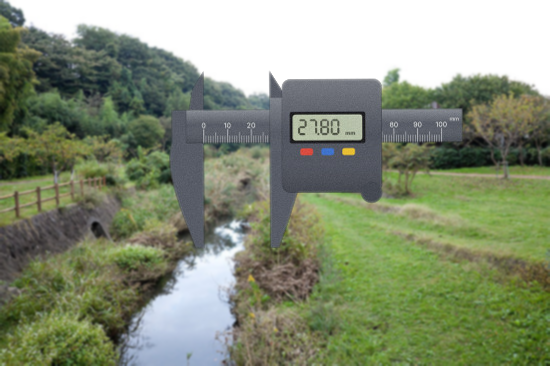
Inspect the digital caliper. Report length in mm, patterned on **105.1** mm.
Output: **27.80** mm
